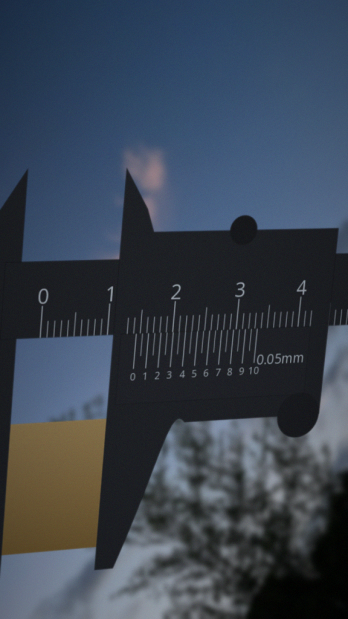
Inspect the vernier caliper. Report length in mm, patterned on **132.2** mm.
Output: **14.4** mm
